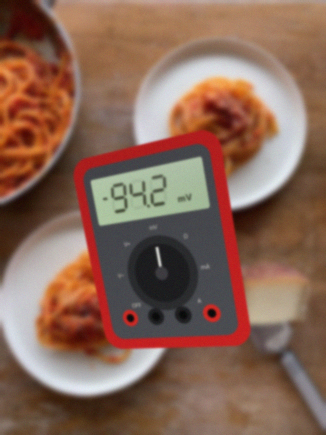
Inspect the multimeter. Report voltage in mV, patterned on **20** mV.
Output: **-94.2** mV
